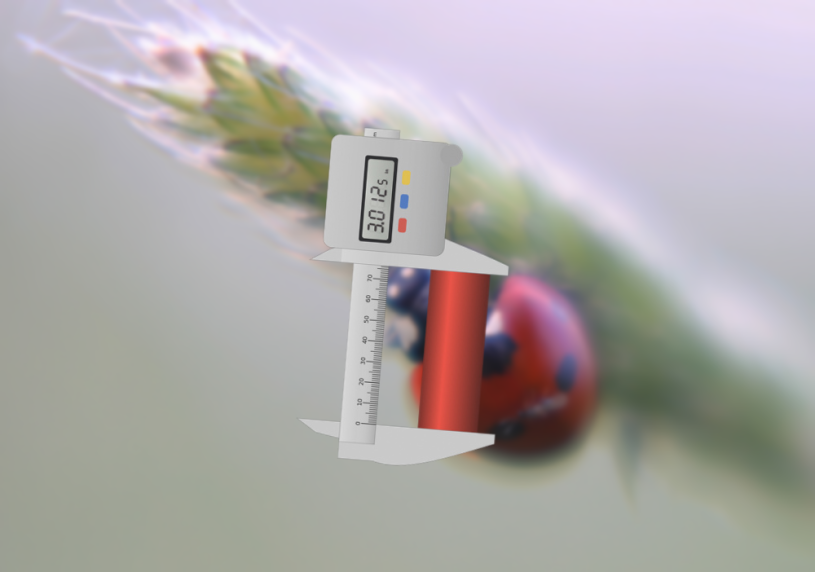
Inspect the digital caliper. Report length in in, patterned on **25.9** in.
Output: **3.0125** in
